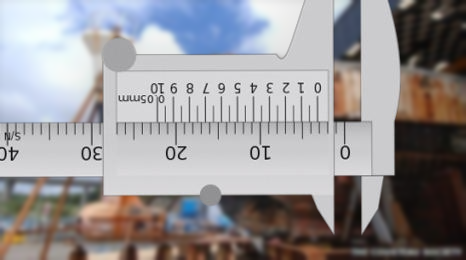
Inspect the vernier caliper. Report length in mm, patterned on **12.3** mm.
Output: **3.2** mm
